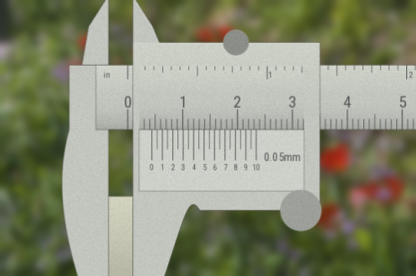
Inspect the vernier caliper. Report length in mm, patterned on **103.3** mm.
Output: **4.4** mm
